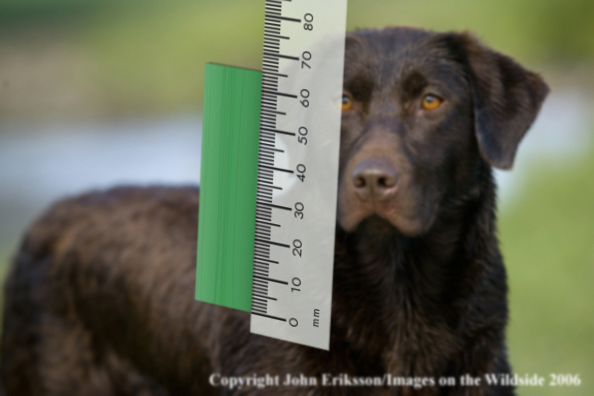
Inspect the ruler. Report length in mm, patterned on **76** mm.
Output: **65** mm
